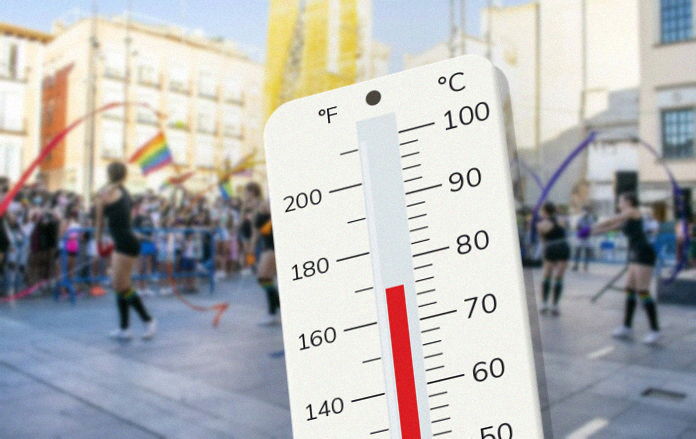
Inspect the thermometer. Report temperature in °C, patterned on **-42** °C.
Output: **76** °C
